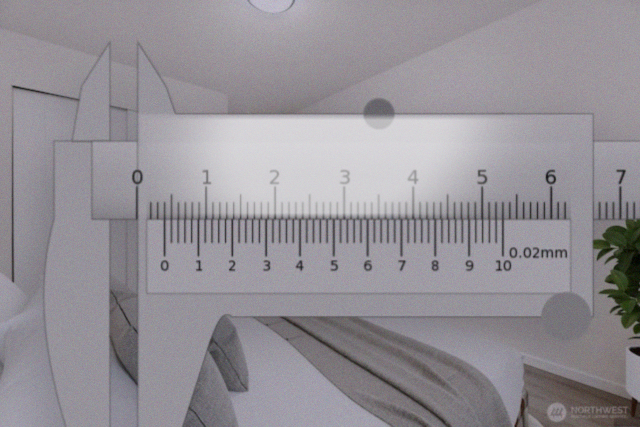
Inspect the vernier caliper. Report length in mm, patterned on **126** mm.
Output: **4.0** mm
